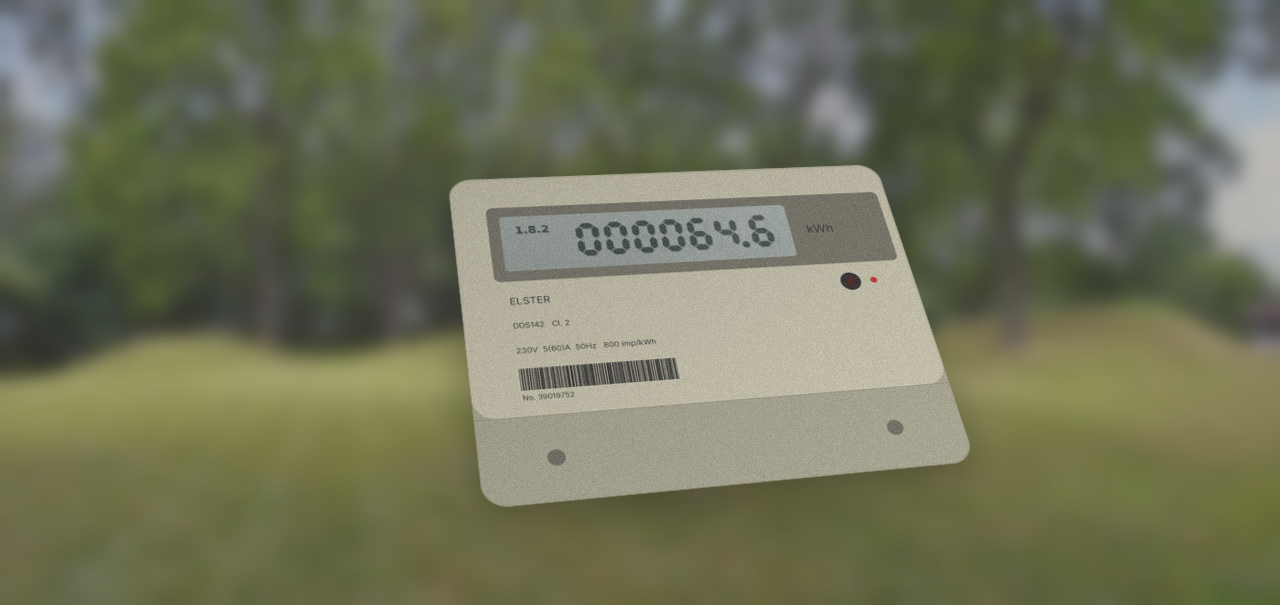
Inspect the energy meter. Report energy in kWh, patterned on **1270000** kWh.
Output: **64.6** kWh
